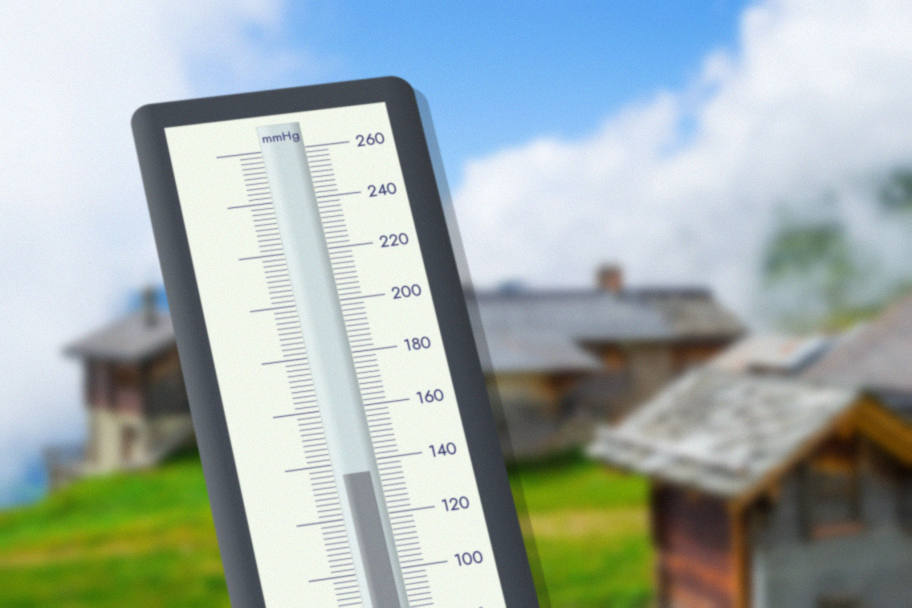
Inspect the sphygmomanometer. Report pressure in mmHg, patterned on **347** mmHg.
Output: **136** mmHg
